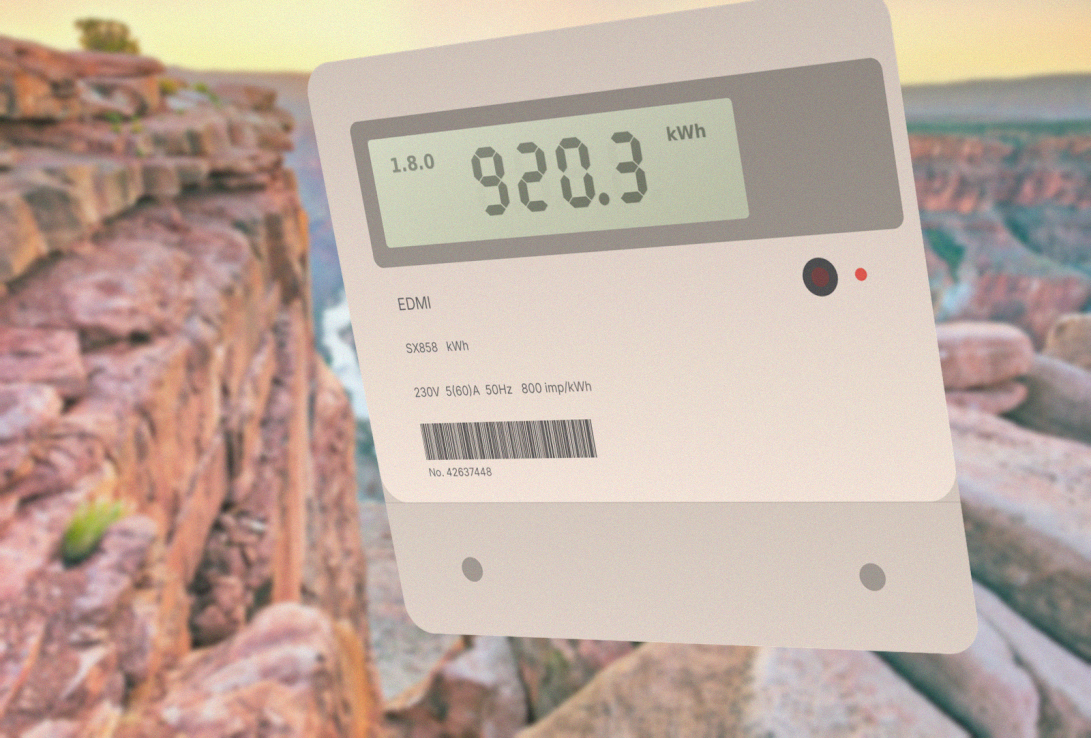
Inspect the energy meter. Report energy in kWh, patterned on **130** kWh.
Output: **920.3** kWh
